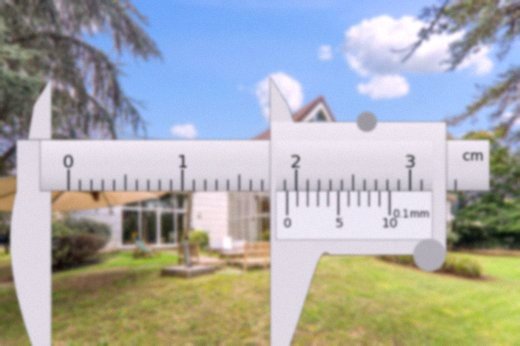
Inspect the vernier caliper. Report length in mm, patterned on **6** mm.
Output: **19.2** mm
